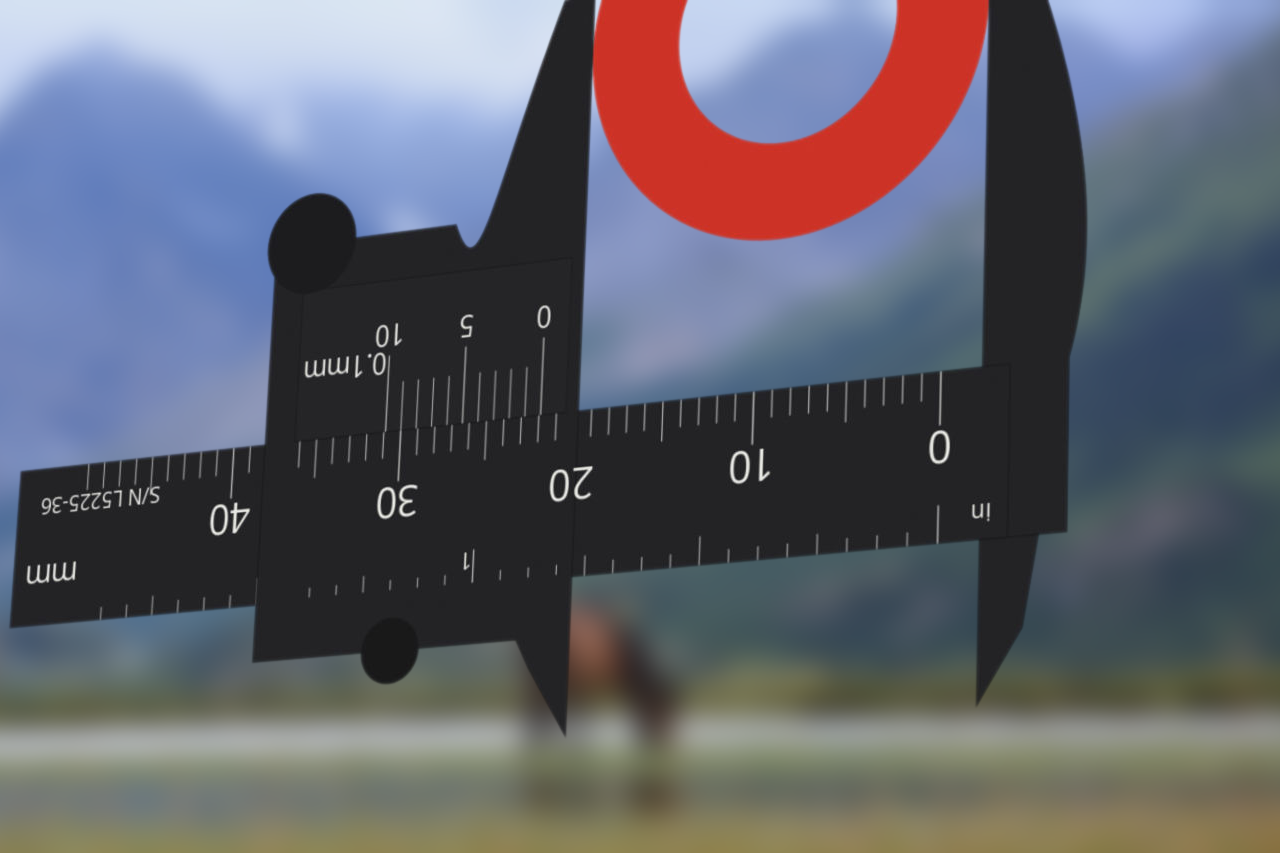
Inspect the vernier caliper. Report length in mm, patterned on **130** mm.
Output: **21.9** mm
